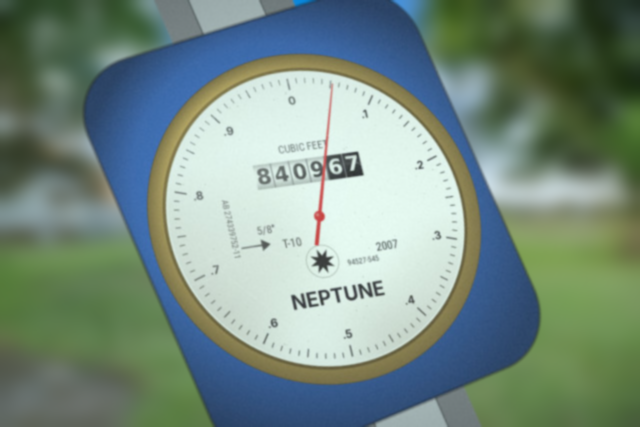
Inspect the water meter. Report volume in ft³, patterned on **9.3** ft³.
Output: **840967.05** ft³
